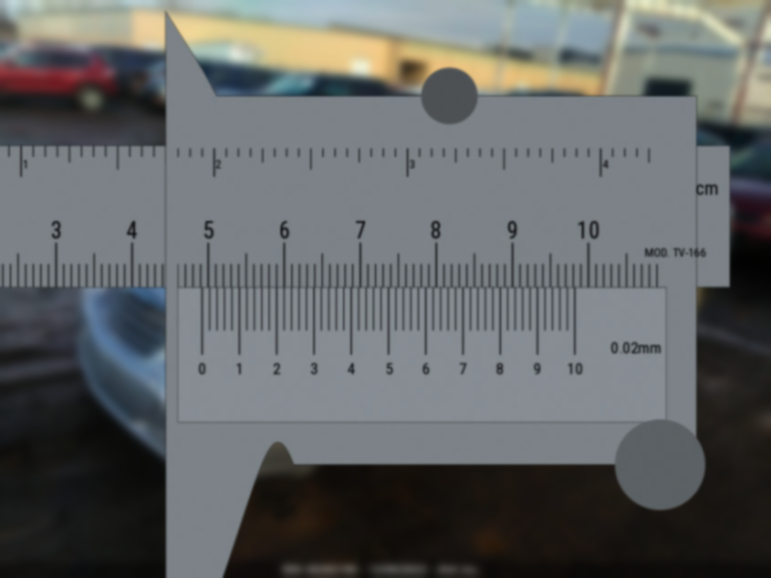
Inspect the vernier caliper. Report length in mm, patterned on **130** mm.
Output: **49.2** mm
